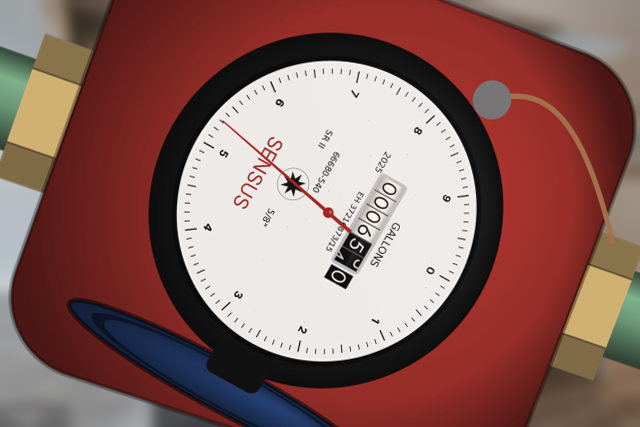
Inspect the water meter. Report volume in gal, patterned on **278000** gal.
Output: **6535.3** gal
